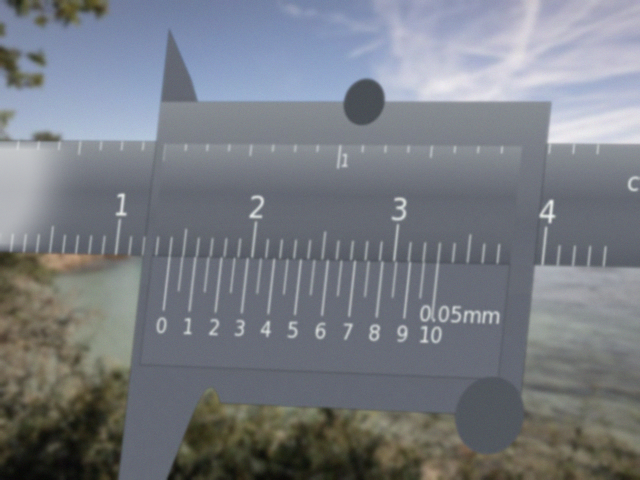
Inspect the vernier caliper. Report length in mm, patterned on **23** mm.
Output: **14.0** mm
